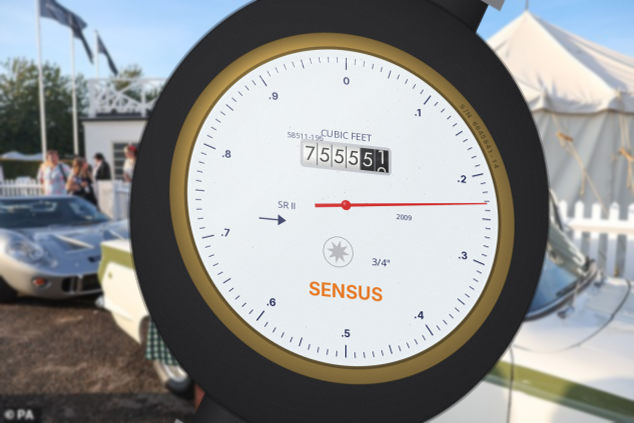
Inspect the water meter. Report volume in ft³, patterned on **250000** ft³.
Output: **755551.23** ft³
